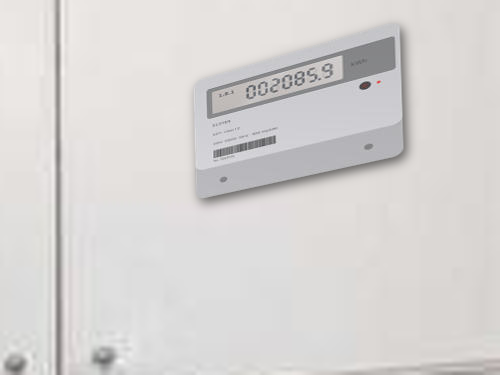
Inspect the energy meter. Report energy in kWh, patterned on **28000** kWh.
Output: **2085.9** kWh
